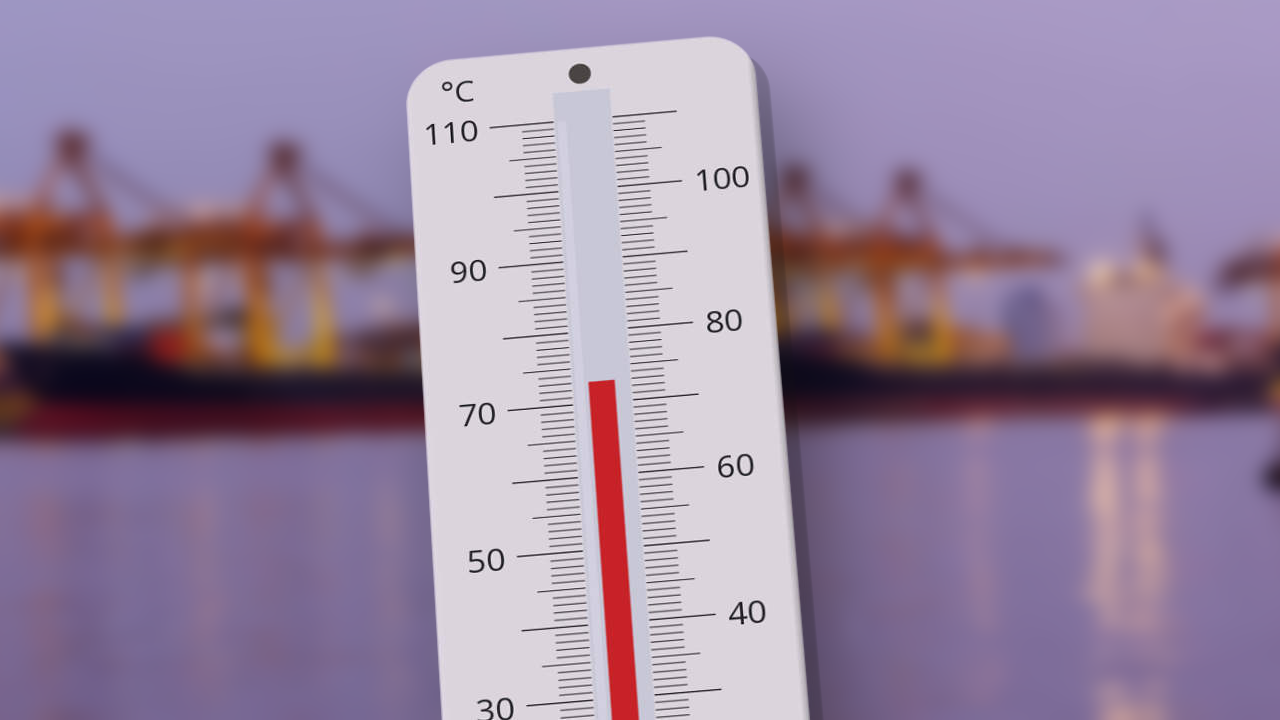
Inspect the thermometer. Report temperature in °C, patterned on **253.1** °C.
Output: **73** °C
